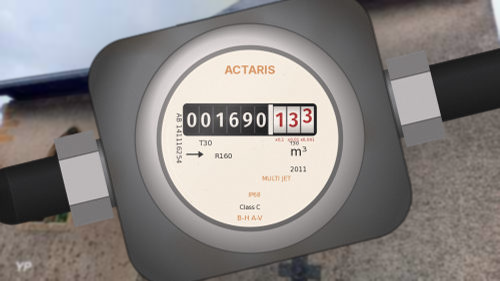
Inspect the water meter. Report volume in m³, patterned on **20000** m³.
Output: **1690.133** m³
